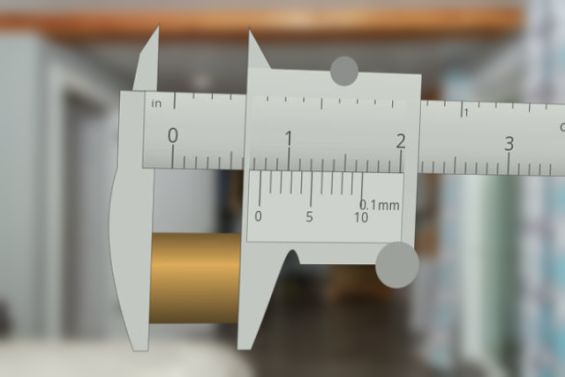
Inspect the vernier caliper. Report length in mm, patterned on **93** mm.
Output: **7.6** mm
